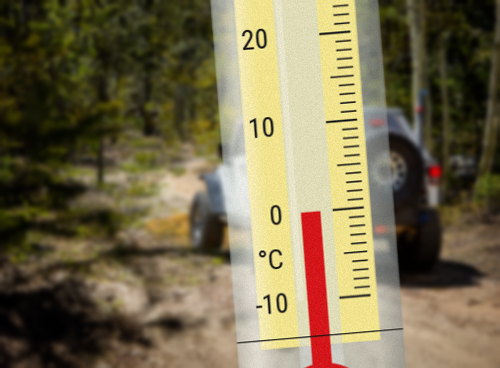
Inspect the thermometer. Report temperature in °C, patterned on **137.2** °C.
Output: **0** °C
